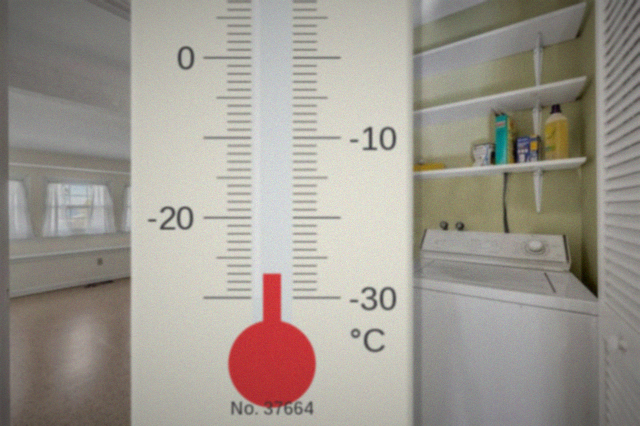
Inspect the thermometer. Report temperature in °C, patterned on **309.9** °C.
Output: **-27** °C
